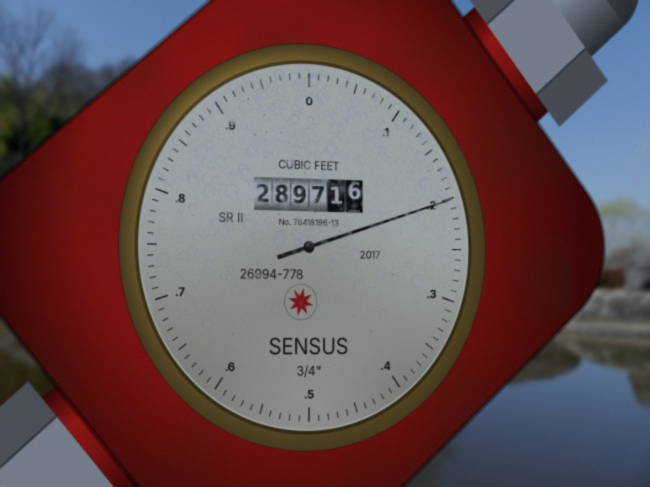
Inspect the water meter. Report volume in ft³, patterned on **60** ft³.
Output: **289716.20** ft³
